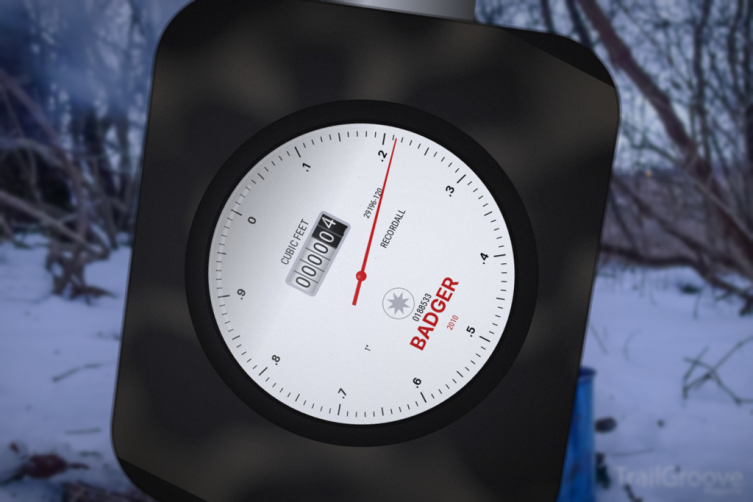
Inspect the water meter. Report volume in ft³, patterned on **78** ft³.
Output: **4.21** ft³
